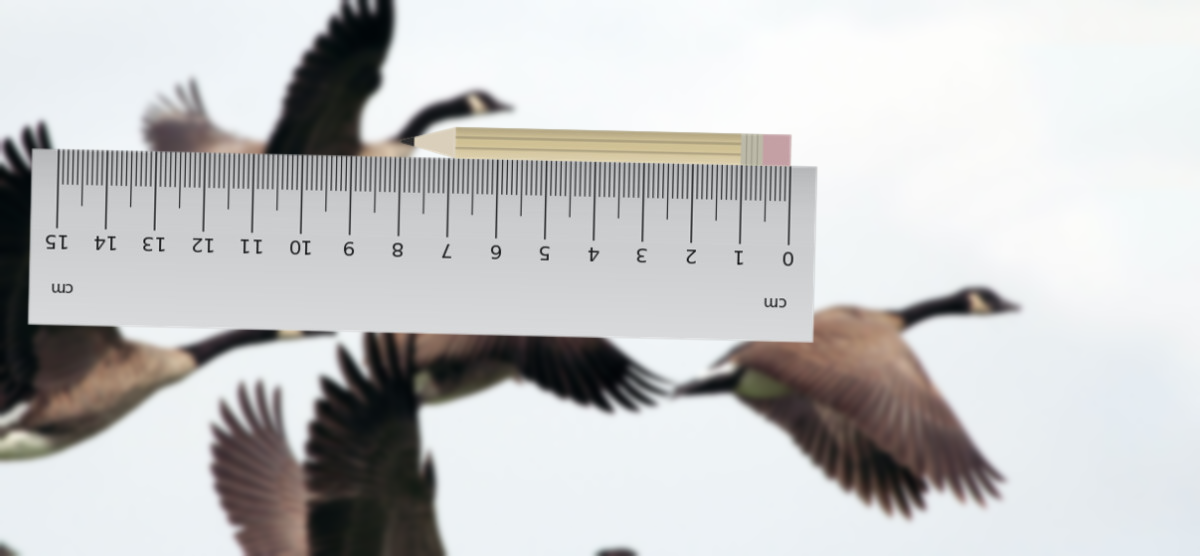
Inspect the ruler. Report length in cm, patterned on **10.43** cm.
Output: **8** cm
